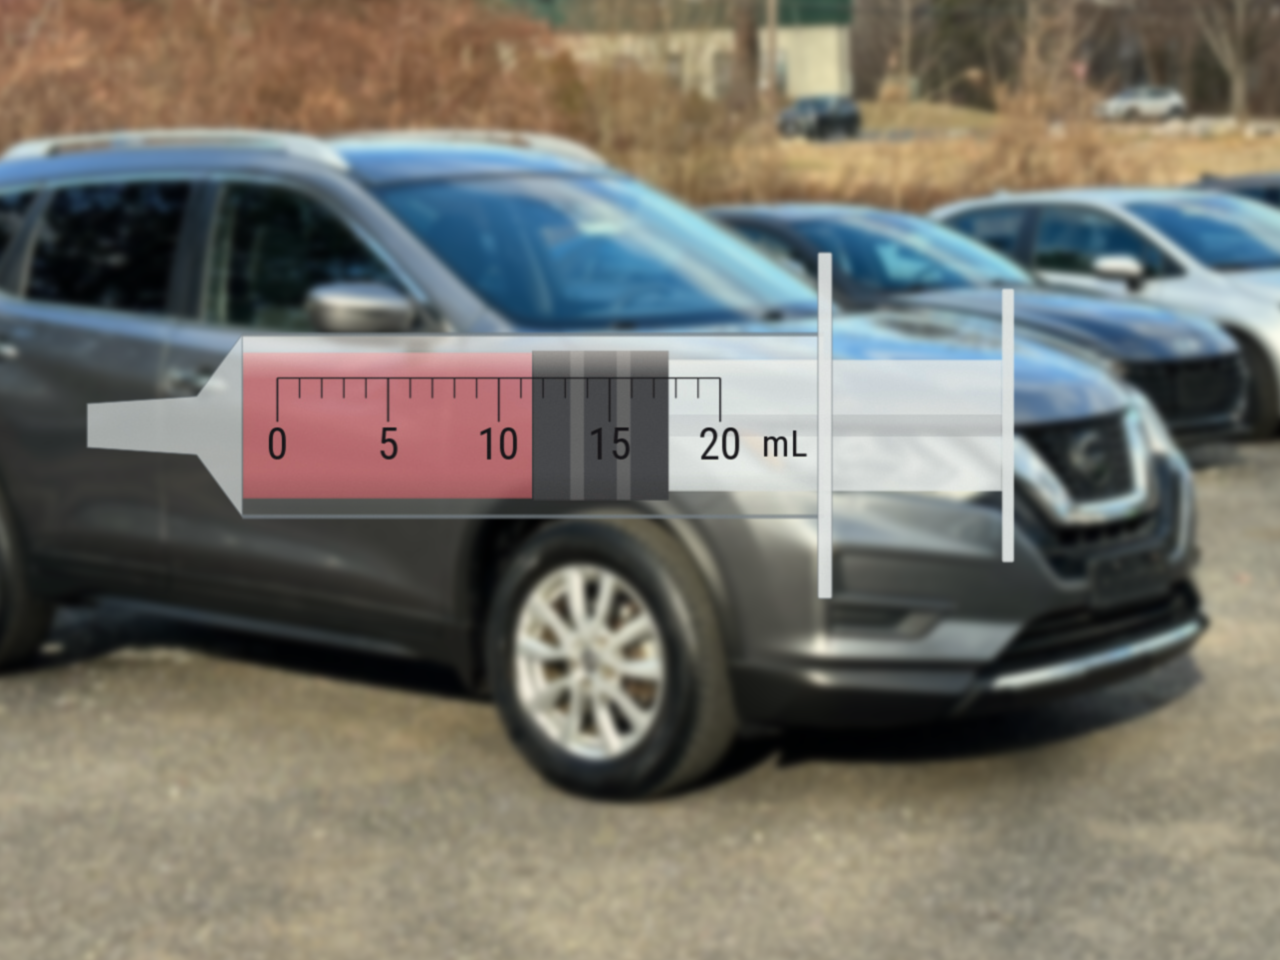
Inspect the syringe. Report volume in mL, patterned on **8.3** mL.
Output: **11.5** mL
